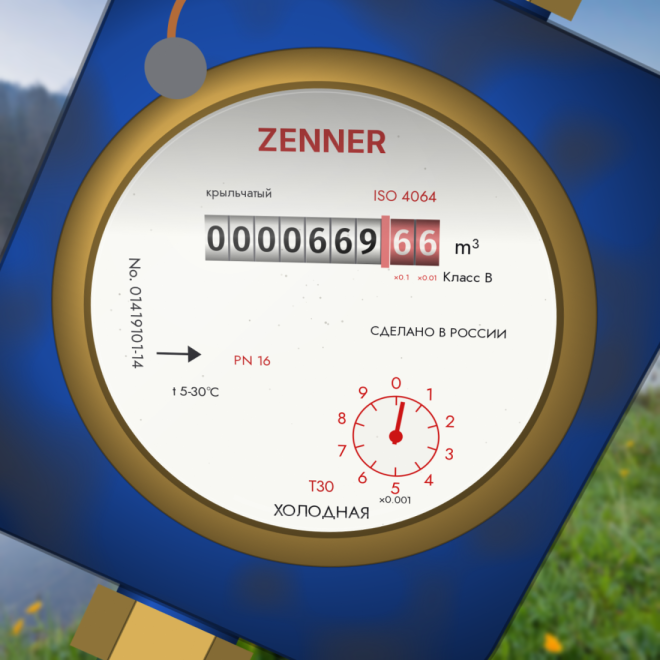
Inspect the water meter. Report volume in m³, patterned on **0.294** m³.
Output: **669.660** m³
